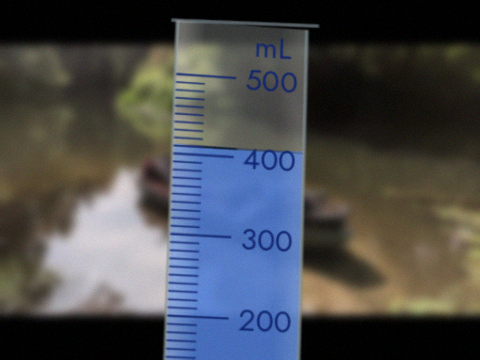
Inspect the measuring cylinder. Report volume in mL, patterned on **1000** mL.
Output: **410** mL
